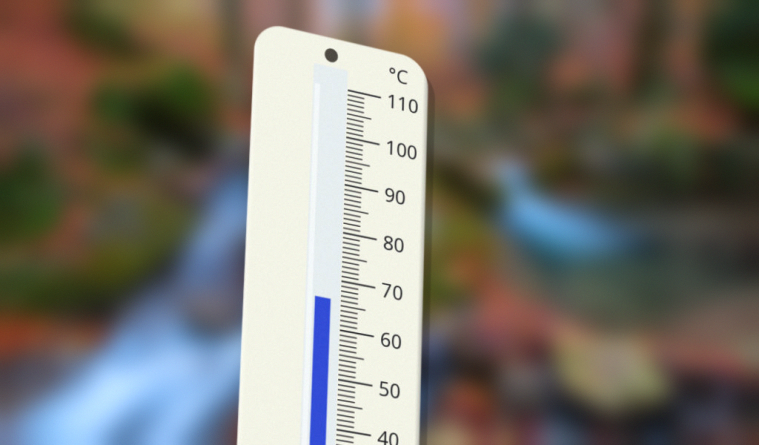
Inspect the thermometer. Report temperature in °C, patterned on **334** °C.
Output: **66** °C
